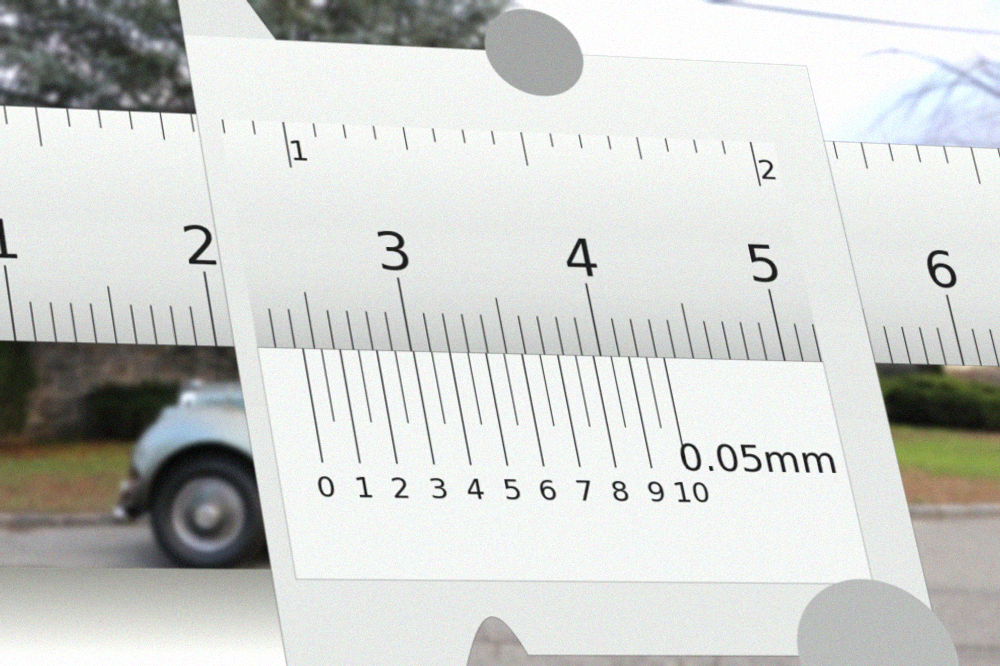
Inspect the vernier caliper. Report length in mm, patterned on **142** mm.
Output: **24.4** mm
